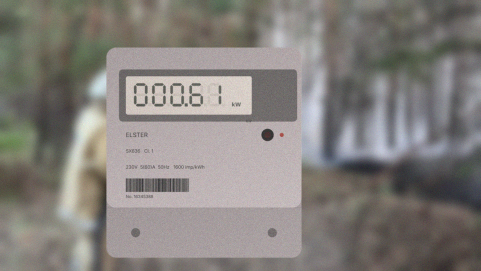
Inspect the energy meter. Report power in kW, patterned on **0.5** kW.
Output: **0.61** kW
